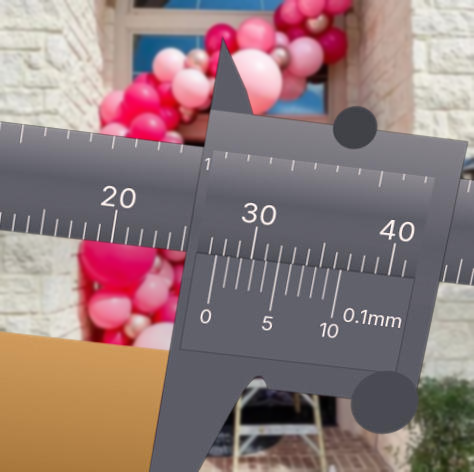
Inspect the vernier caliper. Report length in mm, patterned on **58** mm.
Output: **27.5** mm
